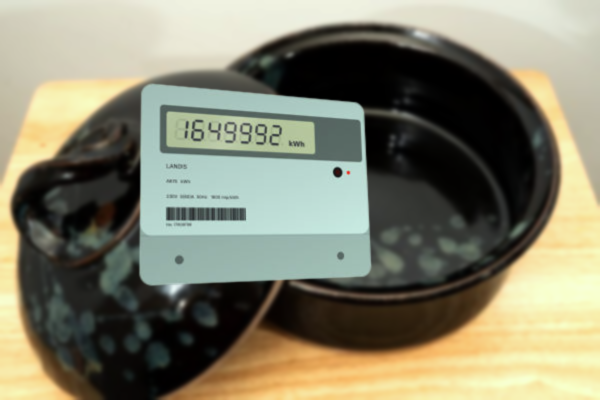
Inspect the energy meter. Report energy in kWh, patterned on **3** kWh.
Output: **1649992** kWh
